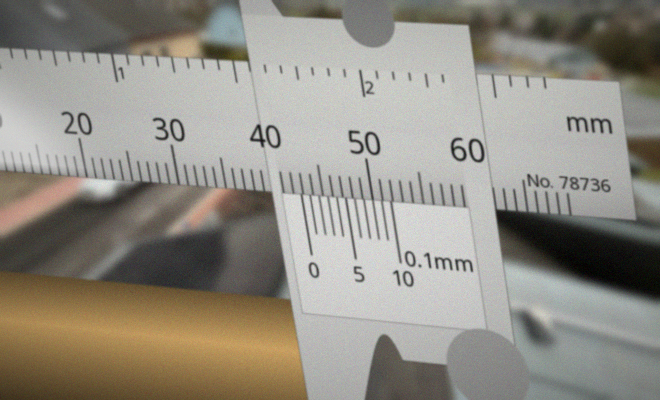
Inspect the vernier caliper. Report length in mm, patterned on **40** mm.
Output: **42.8** mm
